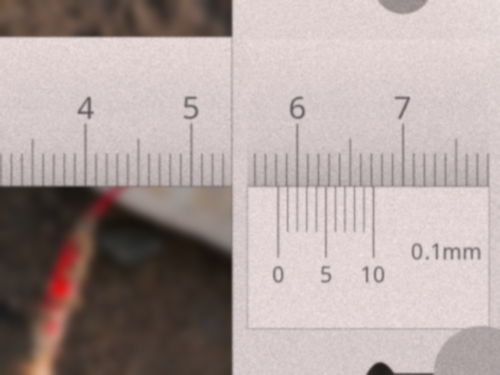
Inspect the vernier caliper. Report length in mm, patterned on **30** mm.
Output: **58.2** mm
